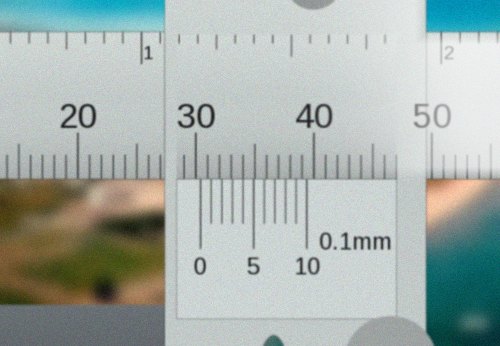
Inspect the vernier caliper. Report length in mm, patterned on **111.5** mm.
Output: **30.4** mm
